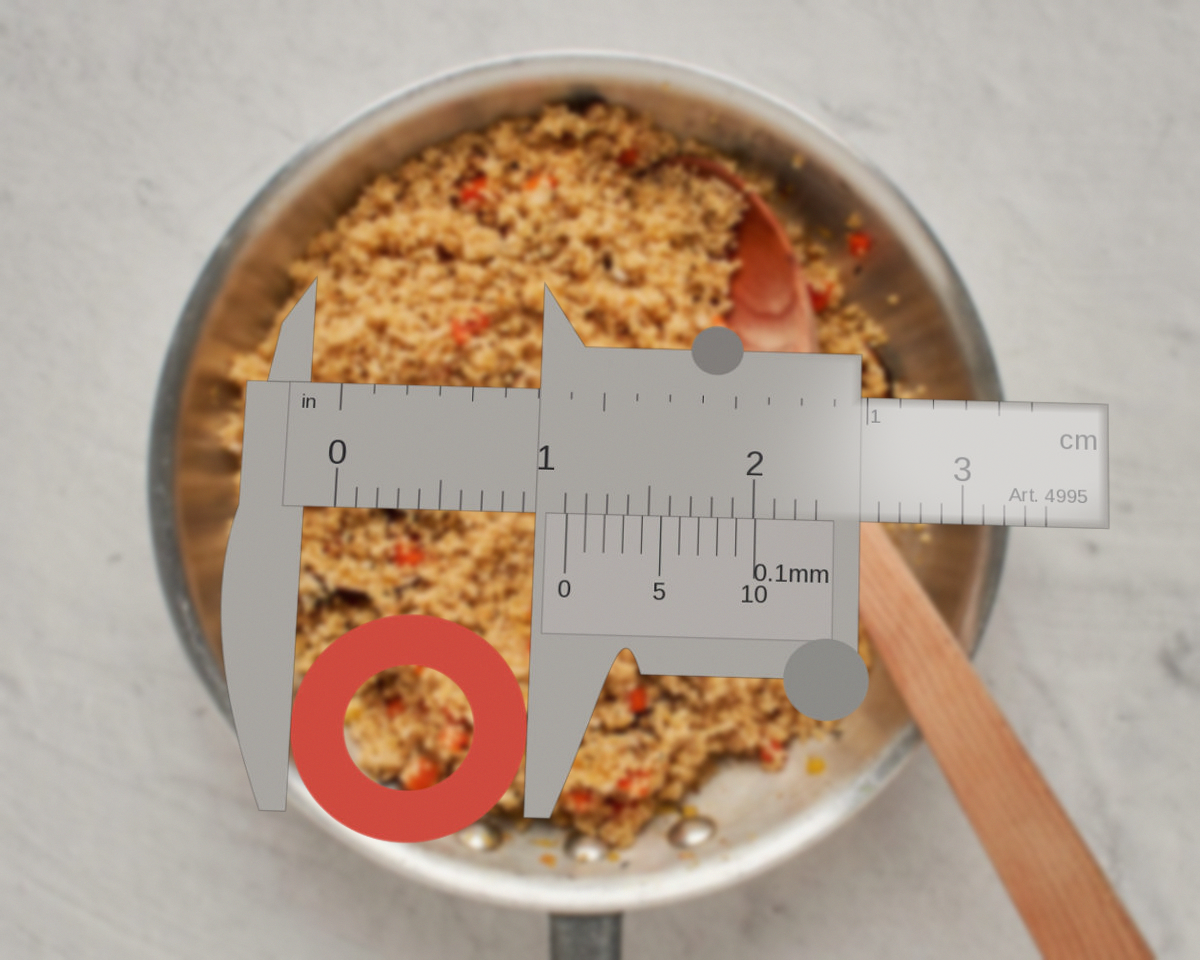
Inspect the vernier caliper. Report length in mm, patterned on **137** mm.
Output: **11.1** mm
